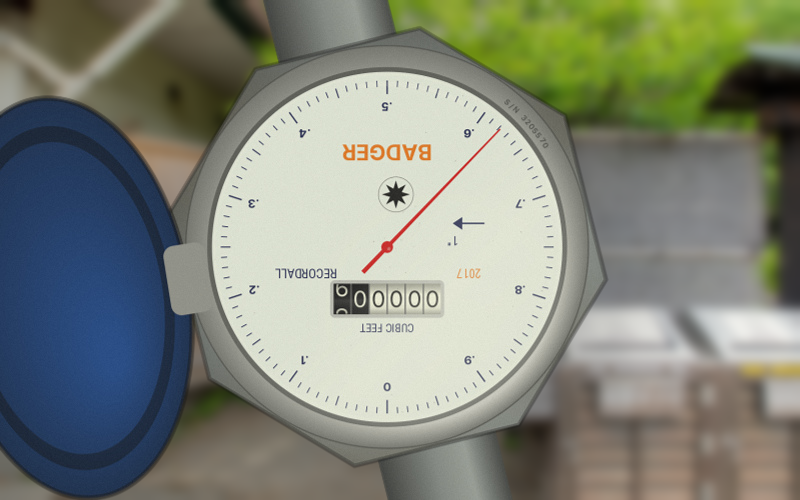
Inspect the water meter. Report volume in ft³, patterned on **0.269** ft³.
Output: **8.62** ft³
